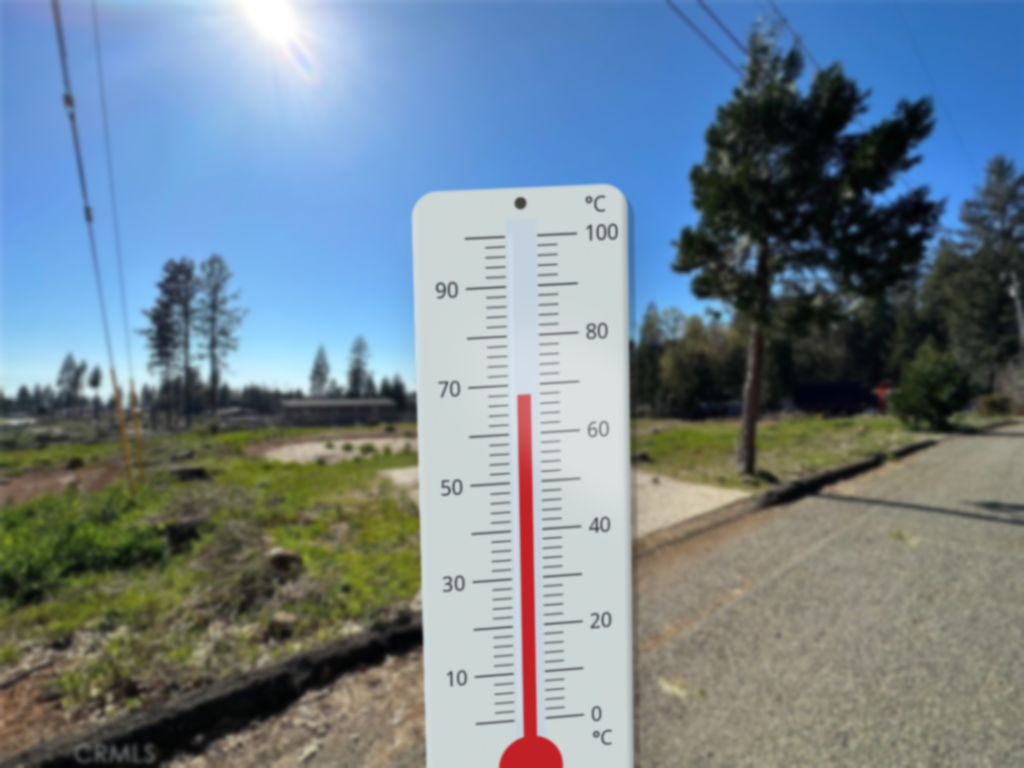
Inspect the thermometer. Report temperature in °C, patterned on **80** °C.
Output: **68** °C
